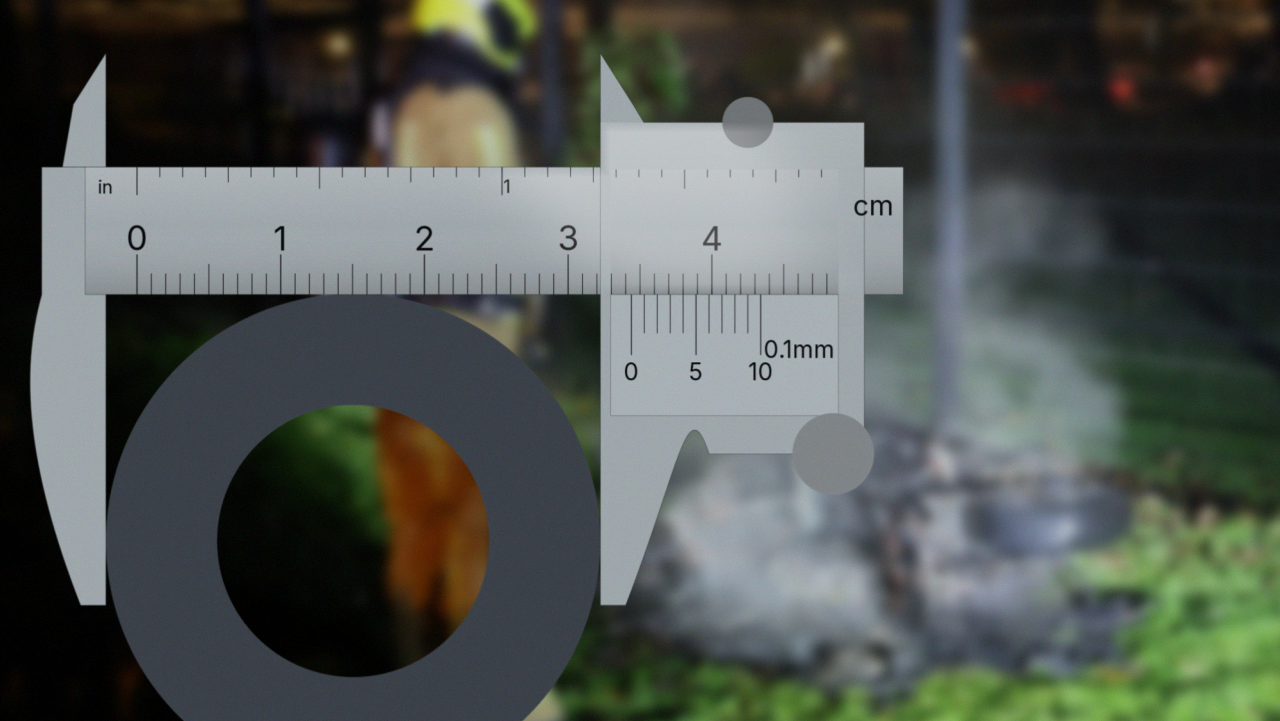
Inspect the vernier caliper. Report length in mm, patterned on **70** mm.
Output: **34.4** mm
